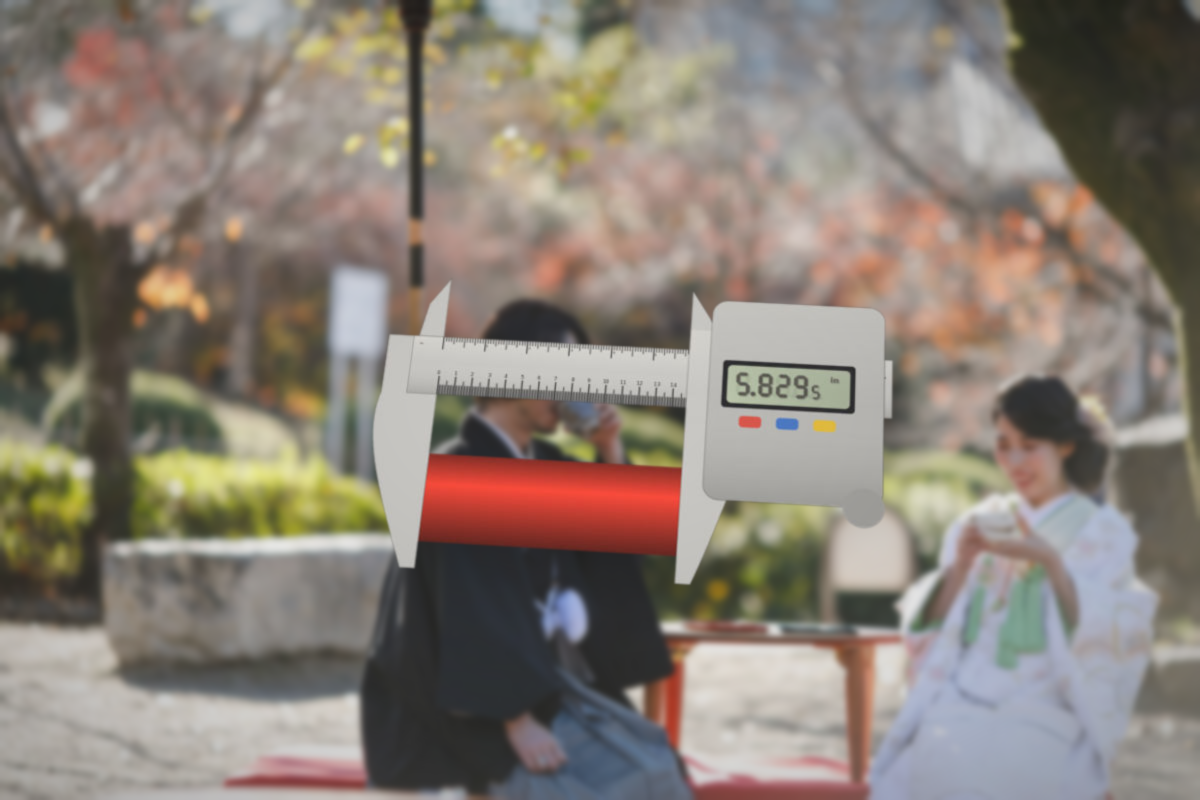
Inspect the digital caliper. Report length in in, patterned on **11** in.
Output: **5.8295** in
